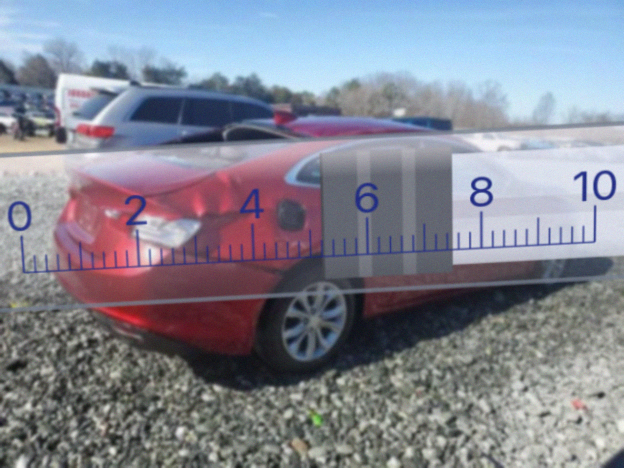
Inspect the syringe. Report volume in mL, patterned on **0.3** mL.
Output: **5.2** mL
